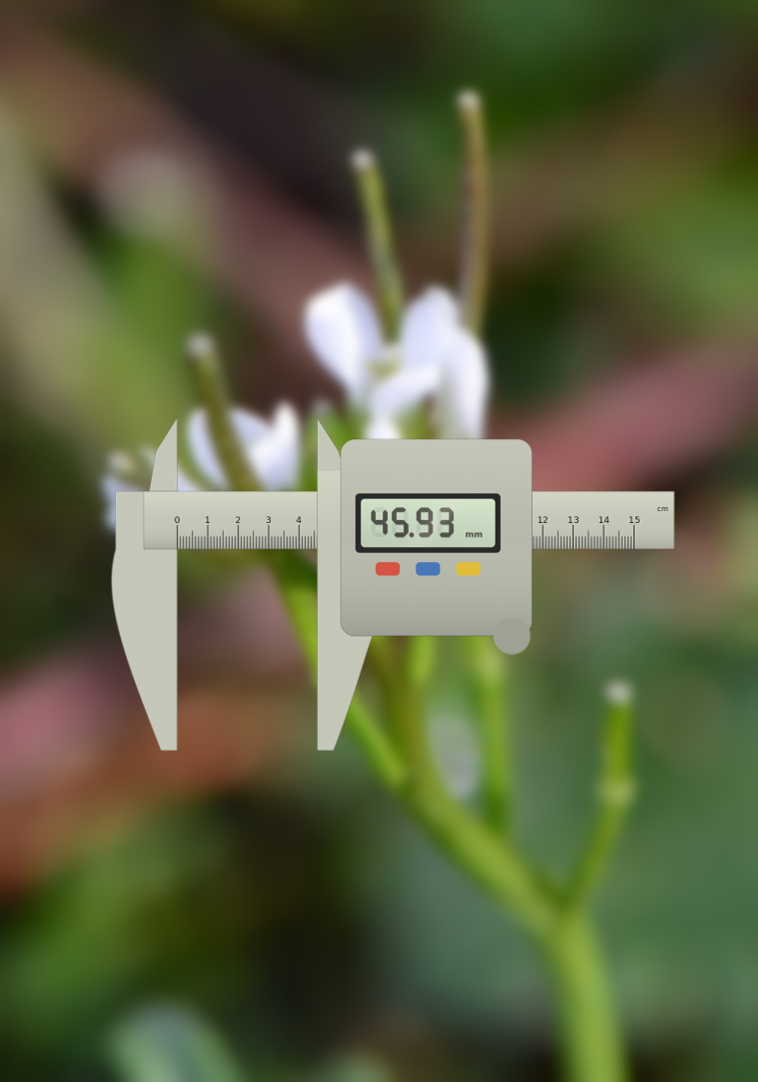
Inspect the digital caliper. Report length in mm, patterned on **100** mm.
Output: **45.93** mm
